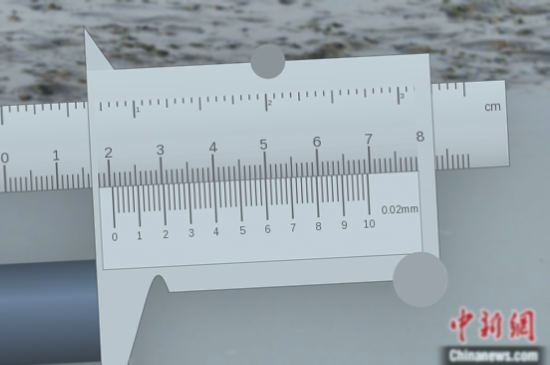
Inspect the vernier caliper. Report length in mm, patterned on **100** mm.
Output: **20.5** mm
